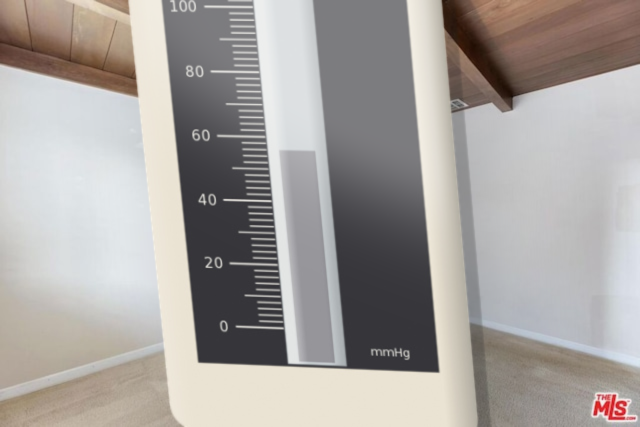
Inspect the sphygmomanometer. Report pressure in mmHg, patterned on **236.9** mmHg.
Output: **56** mmHg
